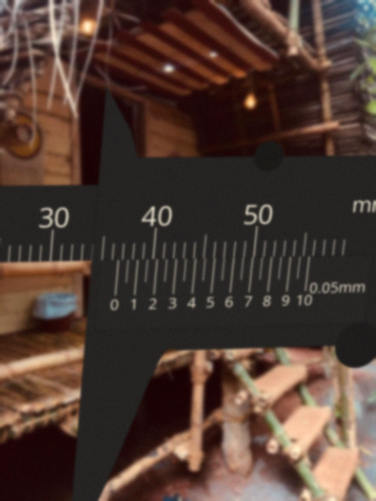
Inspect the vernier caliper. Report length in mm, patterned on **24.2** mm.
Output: **36.6** mm
